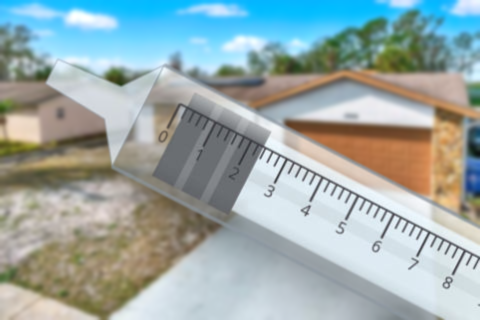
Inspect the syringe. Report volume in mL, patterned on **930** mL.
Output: **0.2** mL
